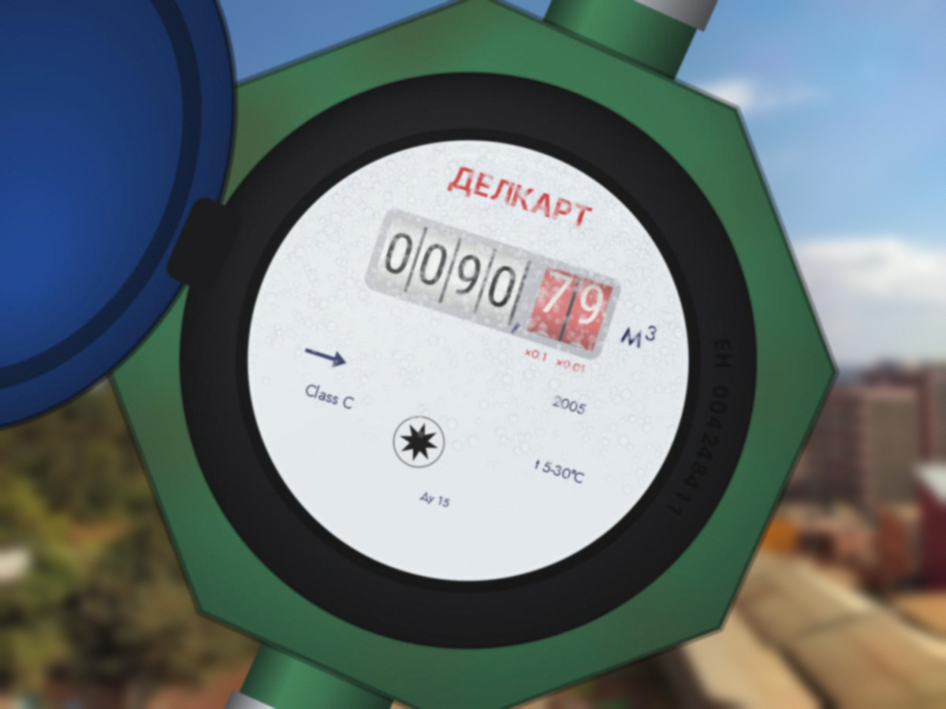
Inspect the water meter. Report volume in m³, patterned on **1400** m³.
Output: **90.79** m³
